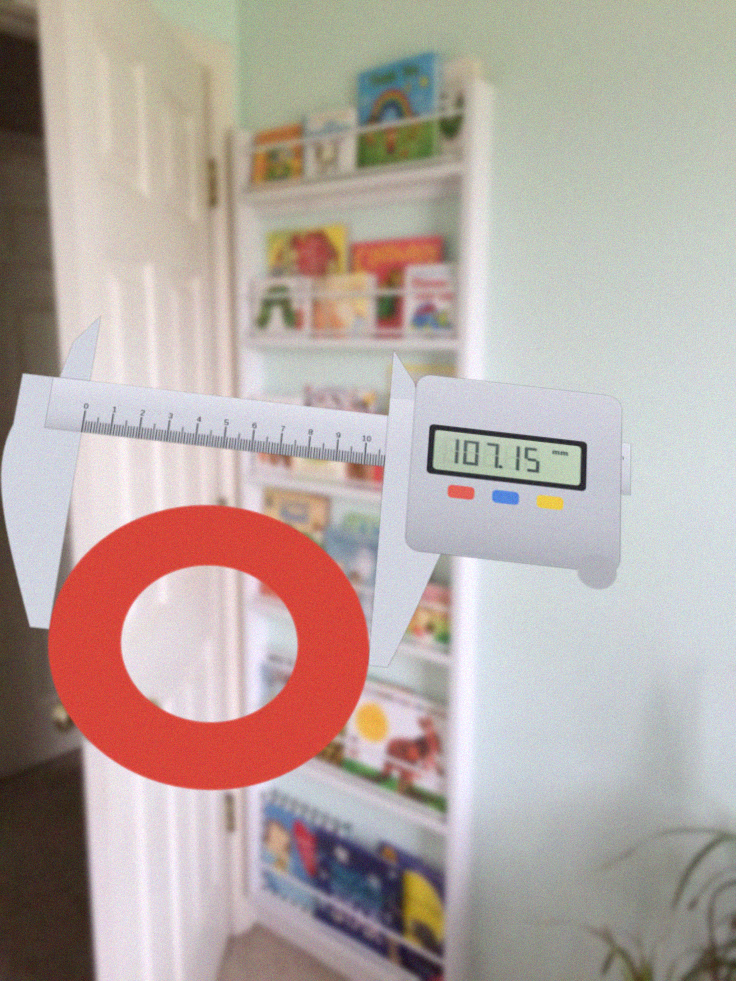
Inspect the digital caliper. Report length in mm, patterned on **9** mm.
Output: **107.15** mm
